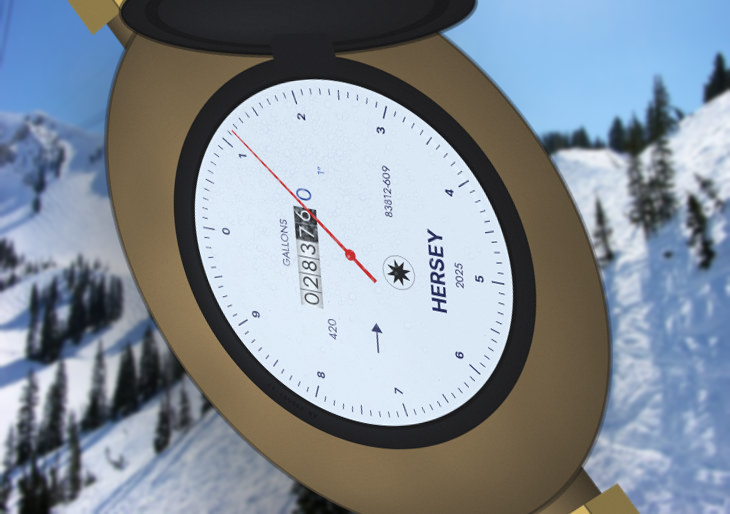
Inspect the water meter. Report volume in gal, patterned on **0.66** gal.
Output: **283761.1** gal
